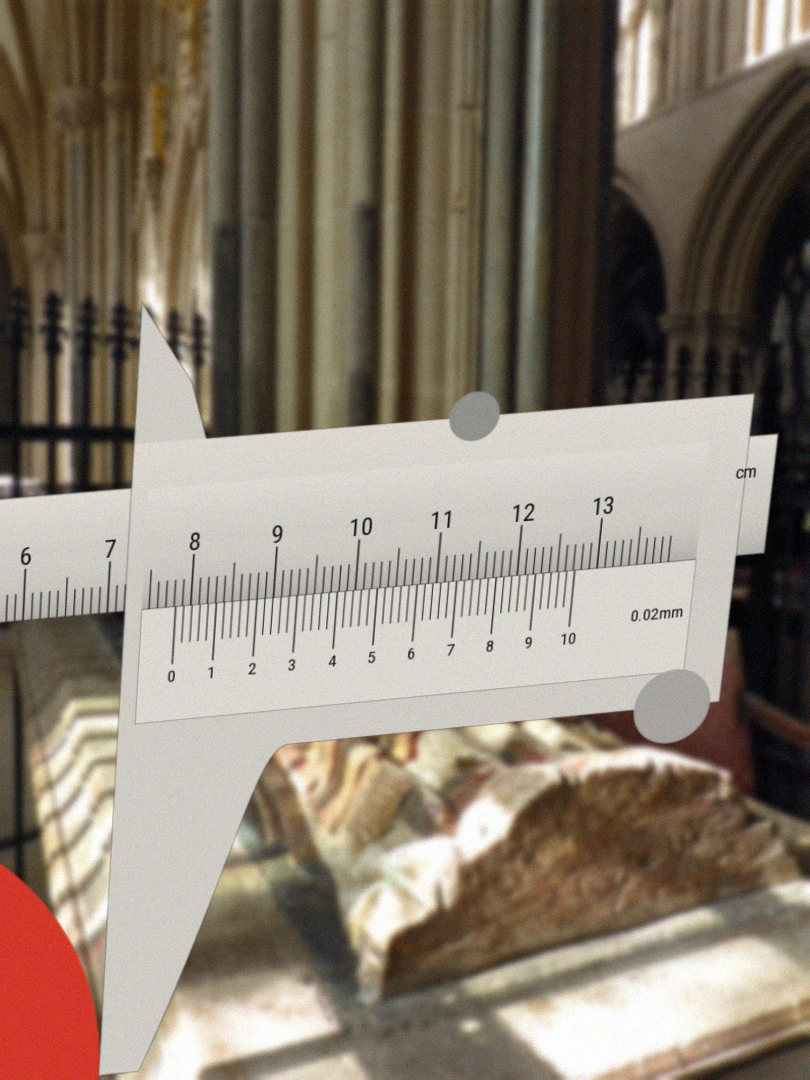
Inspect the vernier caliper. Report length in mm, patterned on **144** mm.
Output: **78.2** mm
